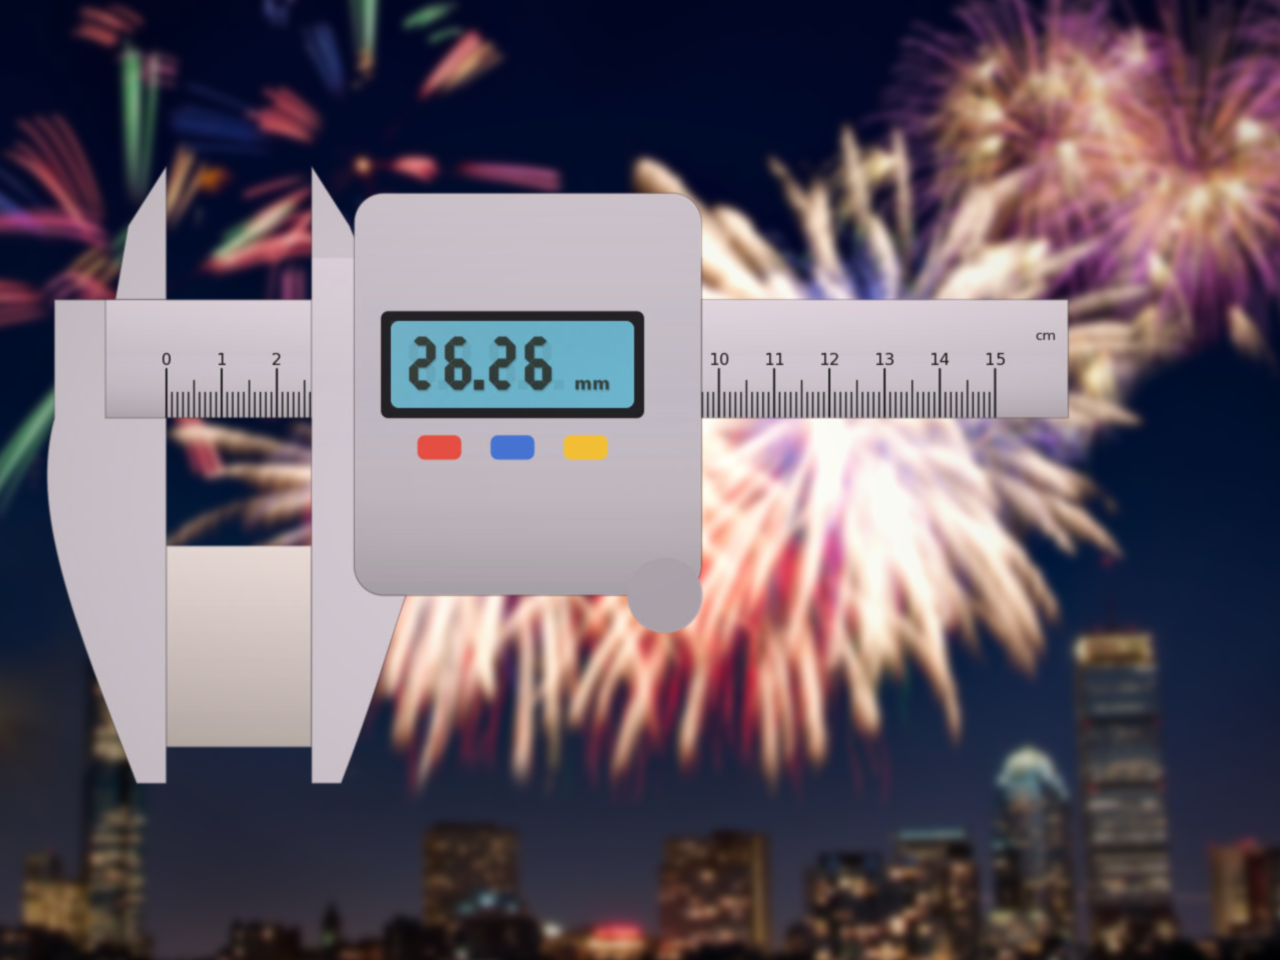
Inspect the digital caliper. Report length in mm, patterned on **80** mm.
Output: **26.26** mm
